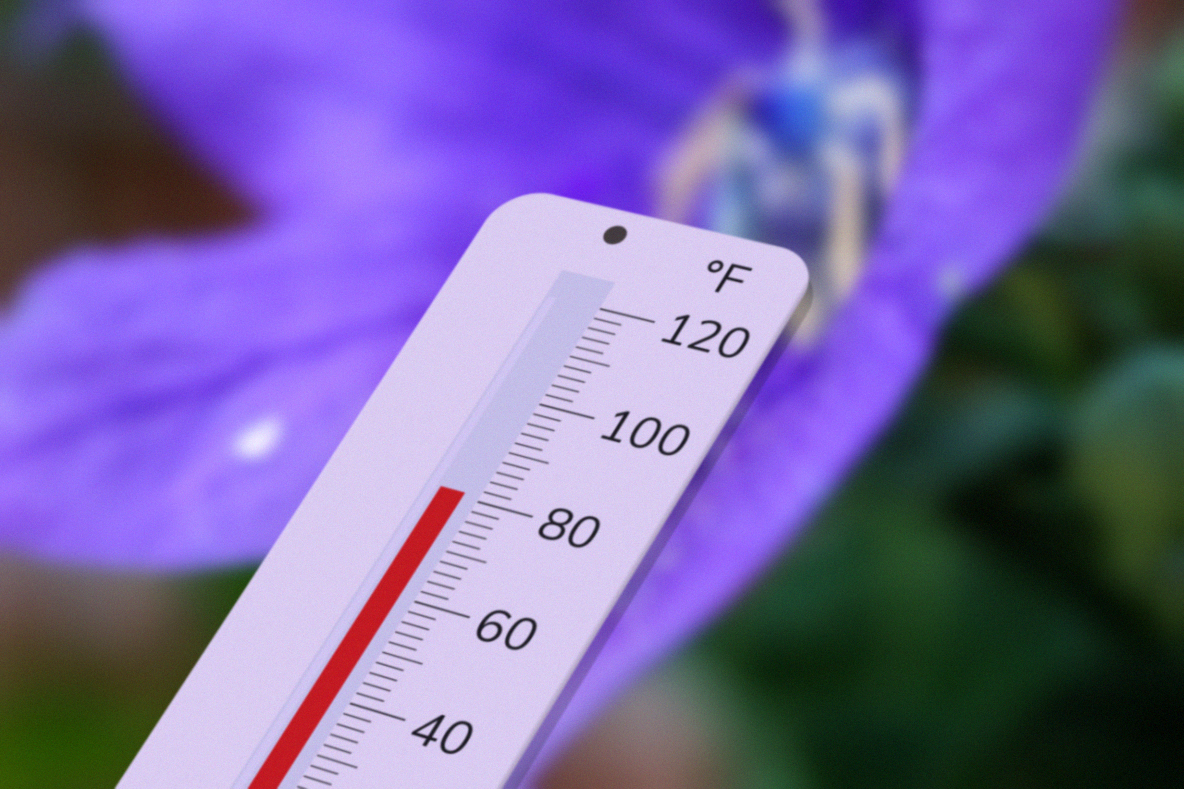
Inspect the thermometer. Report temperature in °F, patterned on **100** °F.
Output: **81** °F
